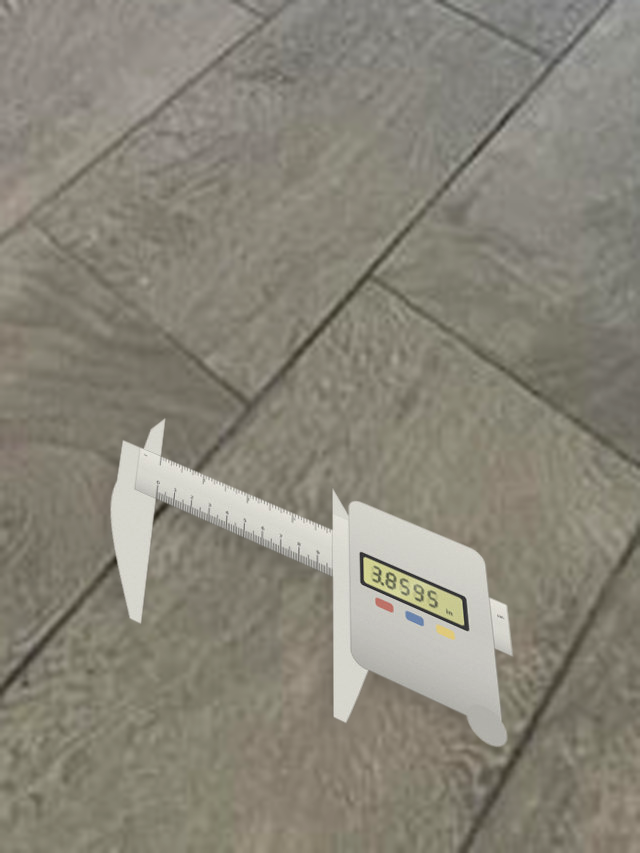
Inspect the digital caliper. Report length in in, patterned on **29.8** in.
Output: **3.8595** in
